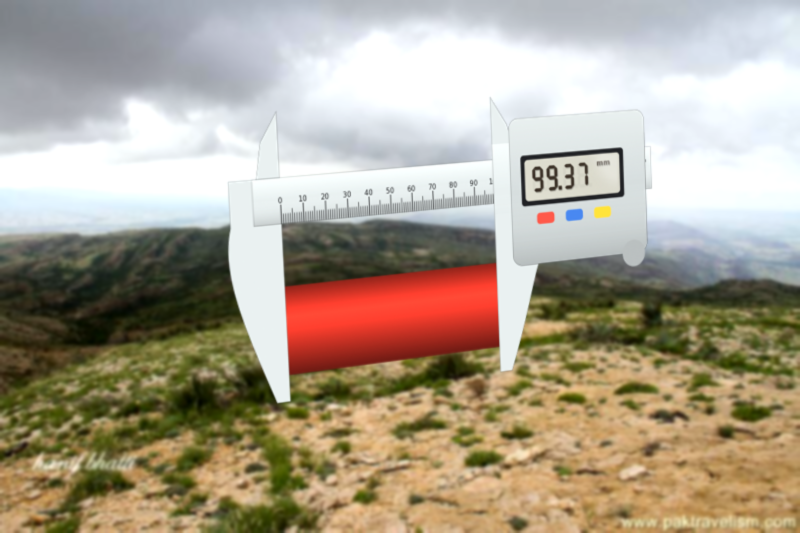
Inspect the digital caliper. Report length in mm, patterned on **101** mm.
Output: **99.37** mm
